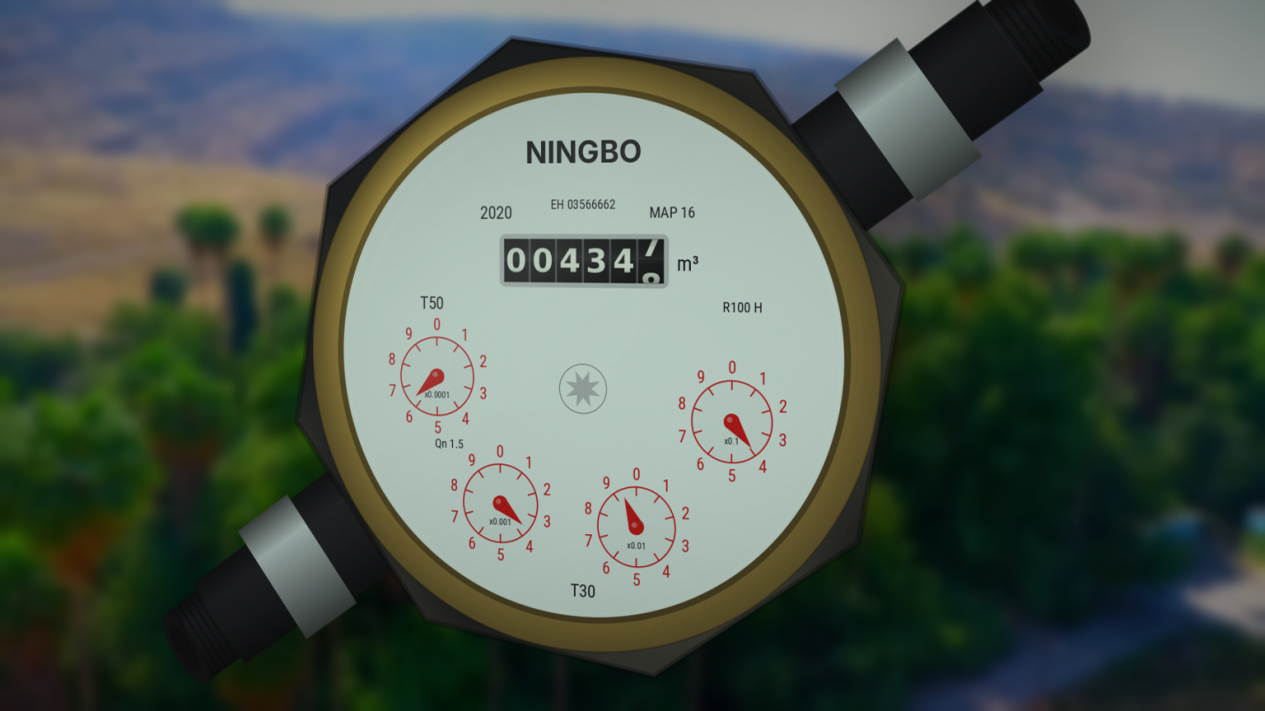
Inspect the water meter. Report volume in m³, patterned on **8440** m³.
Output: **4347.3936** m³
